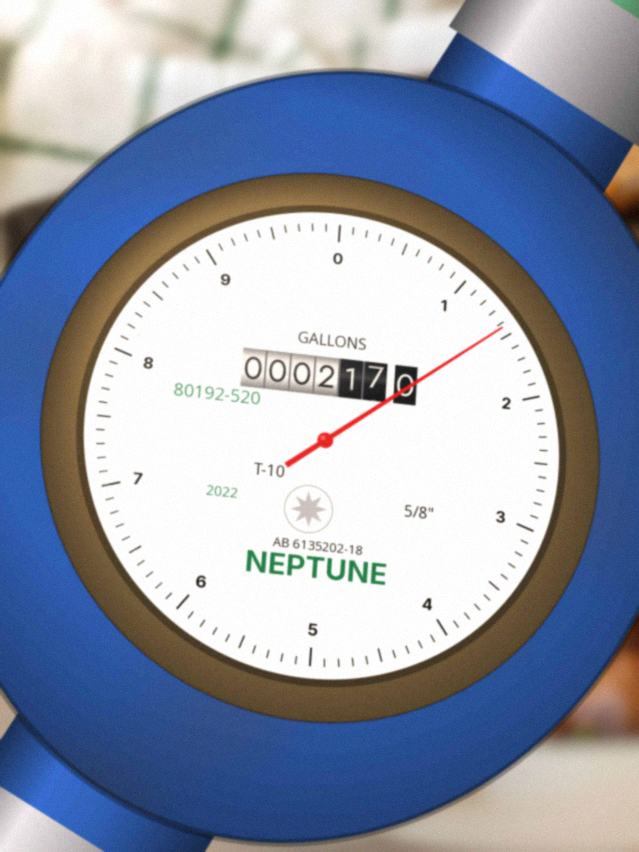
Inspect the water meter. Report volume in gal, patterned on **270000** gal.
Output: **2171.4** gal
